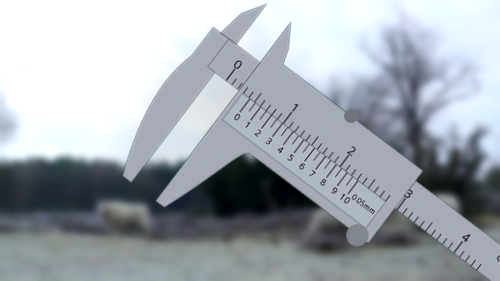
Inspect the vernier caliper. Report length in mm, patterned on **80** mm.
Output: **4.2** mm
